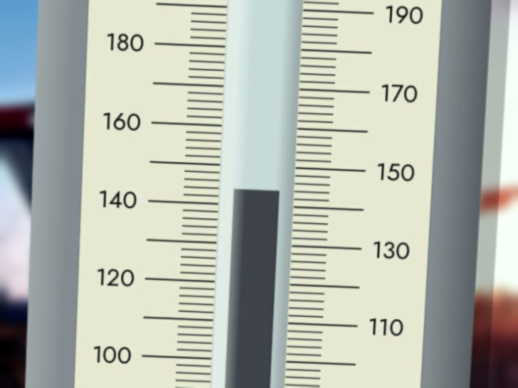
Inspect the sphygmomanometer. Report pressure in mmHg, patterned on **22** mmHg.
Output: **144** mmHg
